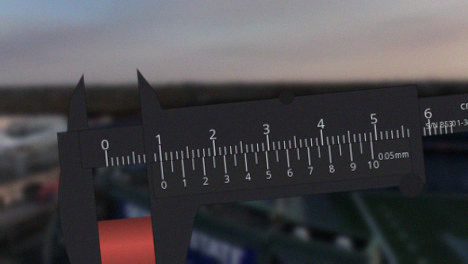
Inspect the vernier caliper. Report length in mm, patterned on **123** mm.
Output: **10.0** mm
